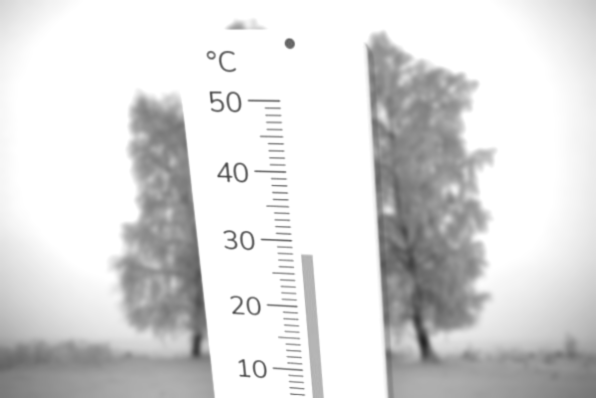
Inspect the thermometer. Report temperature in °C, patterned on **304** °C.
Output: **28** °C
